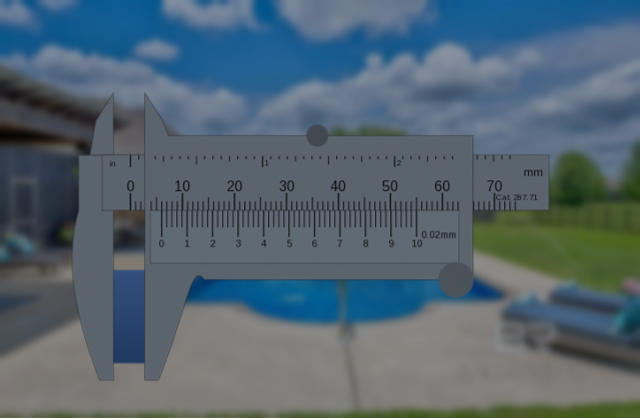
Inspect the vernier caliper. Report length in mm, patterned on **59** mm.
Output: **6.0** mm
